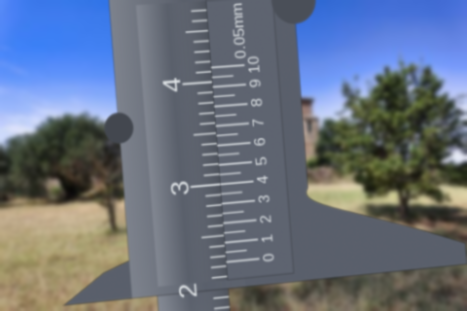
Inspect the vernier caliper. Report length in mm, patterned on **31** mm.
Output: **22.4** mm
